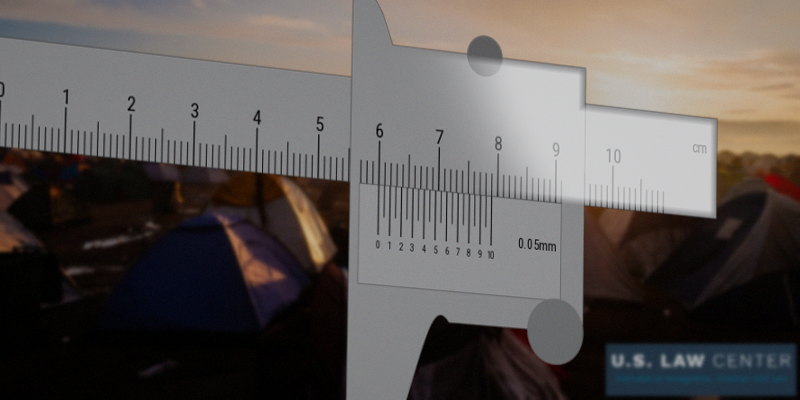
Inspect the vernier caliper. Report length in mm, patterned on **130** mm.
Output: **60.0** mm
